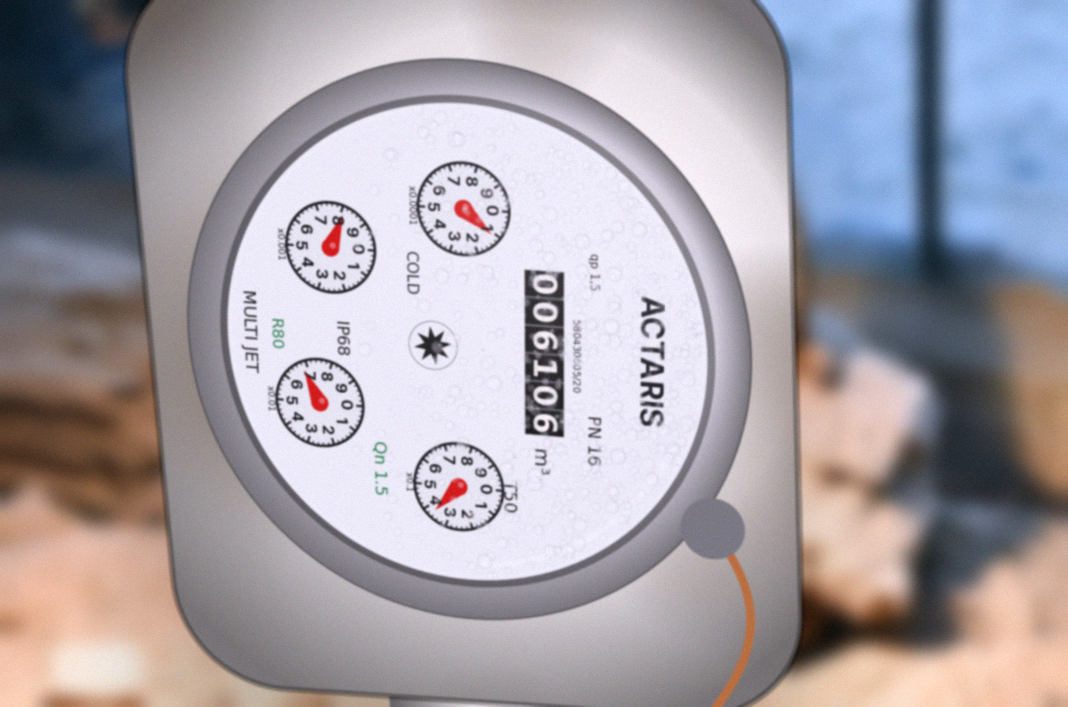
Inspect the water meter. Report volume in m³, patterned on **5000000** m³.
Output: **6106.3681** m³
